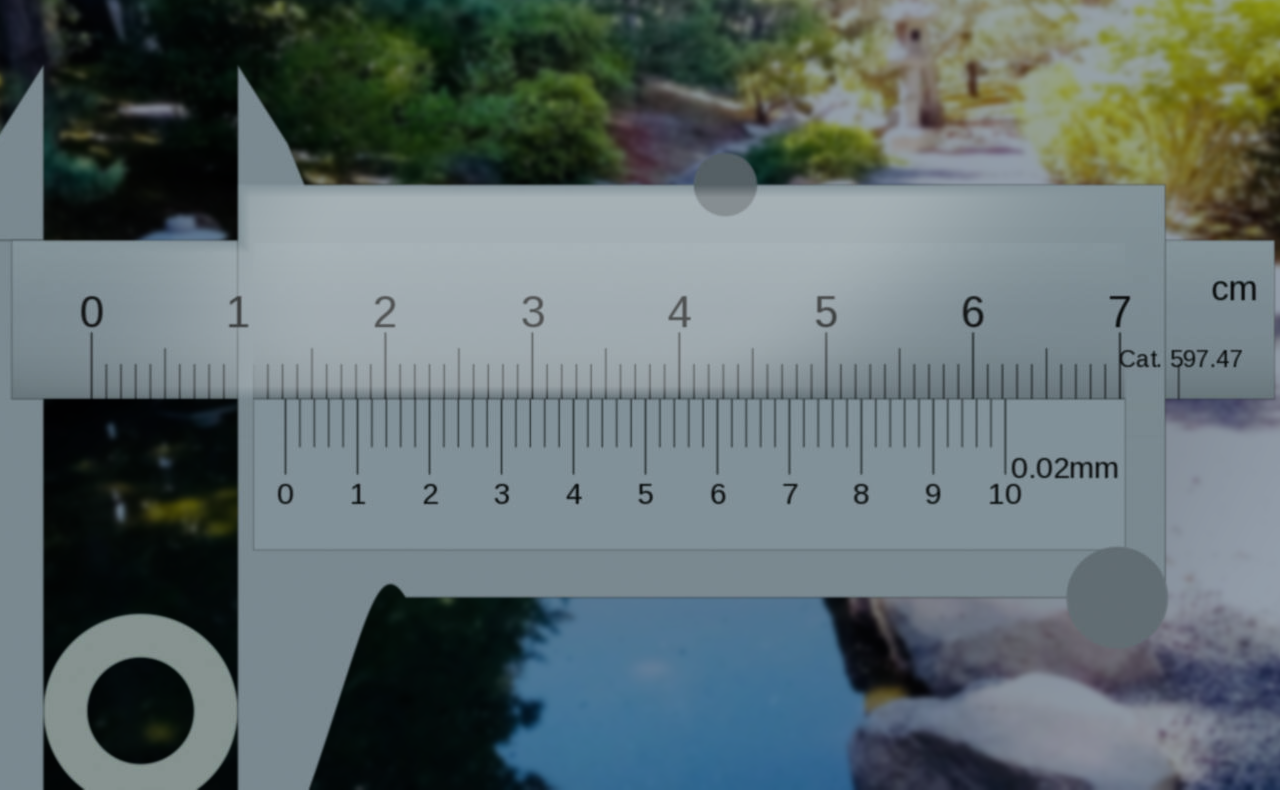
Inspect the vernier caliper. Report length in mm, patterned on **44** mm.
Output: **13.2** mm
